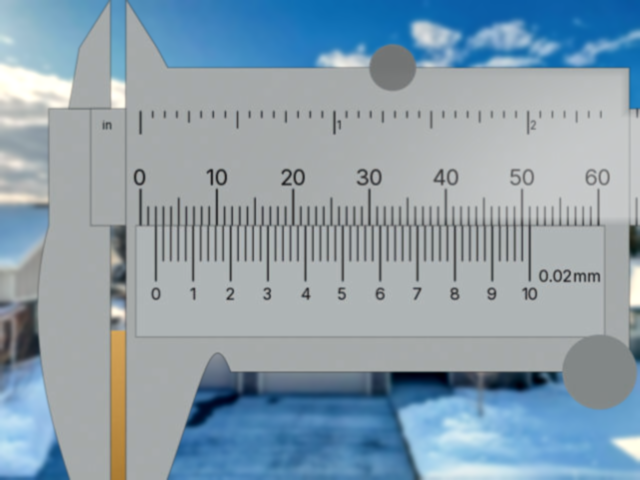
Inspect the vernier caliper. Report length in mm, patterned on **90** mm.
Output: **2.0** mm
